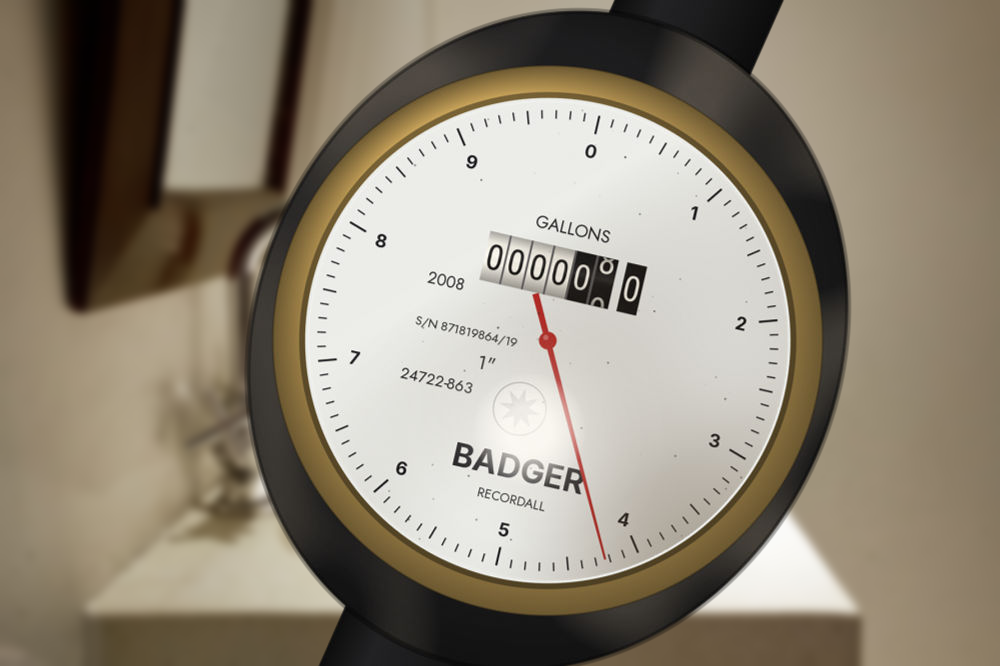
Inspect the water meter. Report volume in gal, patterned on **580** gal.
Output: **84.2** gal
